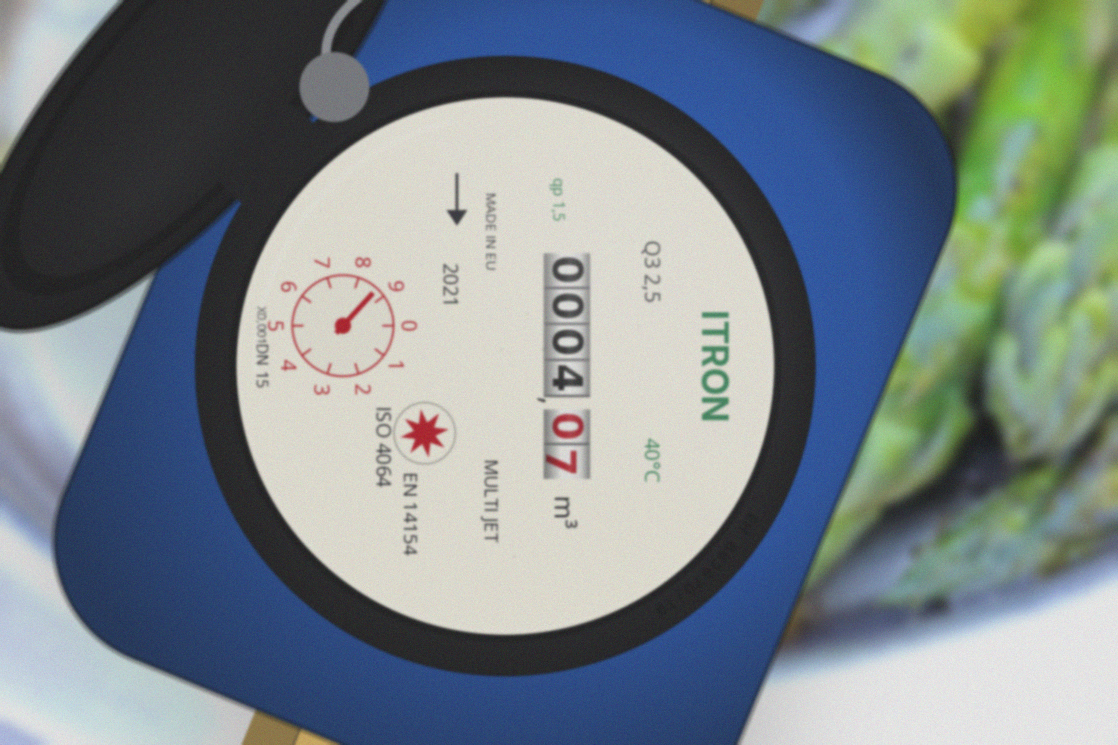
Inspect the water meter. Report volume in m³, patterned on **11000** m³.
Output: **4.068** m³
